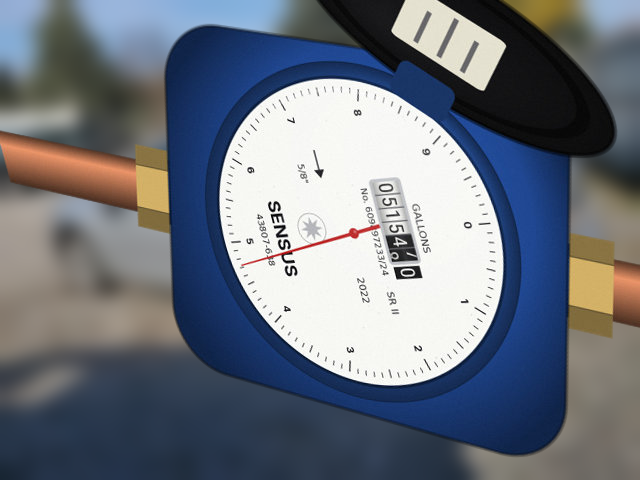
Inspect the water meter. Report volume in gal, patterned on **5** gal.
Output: **515474.7** gal
